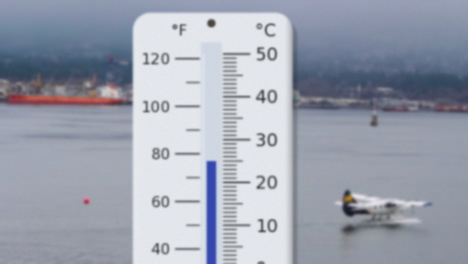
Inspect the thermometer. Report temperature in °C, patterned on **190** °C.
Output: **25** °C
